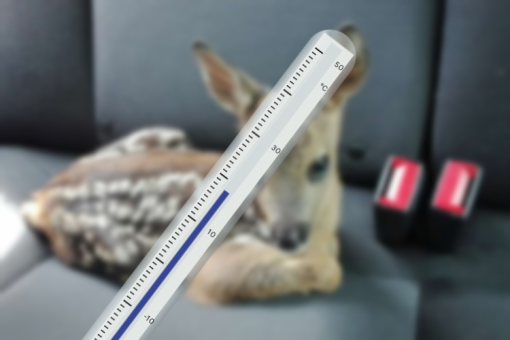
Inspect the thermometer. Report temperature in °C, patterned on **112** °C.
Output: **18** °C
